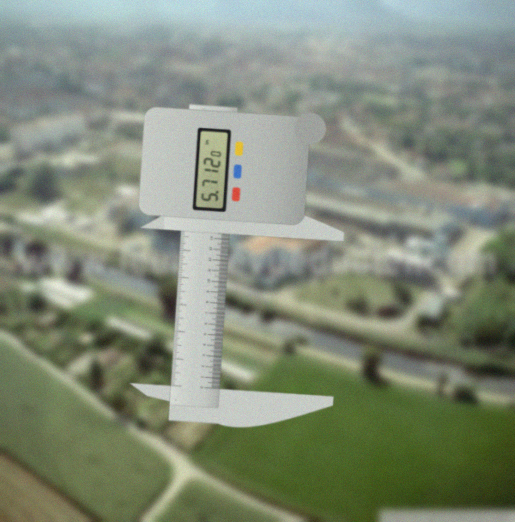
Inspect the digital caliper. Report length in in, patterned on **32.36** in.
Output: **5.7120** in
